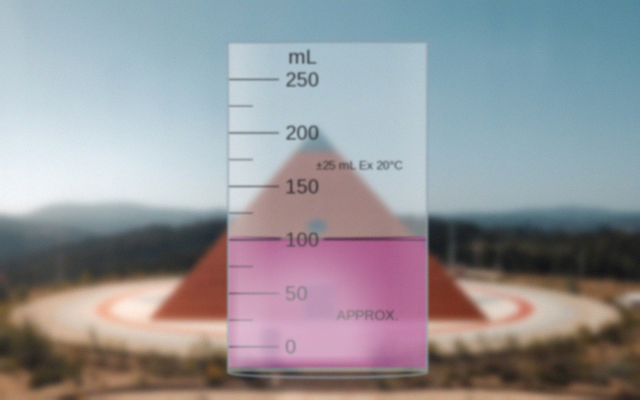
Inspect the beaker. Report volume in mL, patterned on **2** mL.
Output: **100** mL
